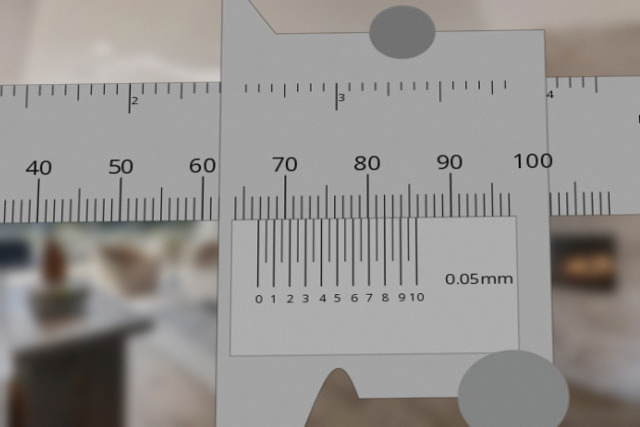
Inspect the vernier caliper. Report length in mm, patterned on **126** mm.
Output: **66.8** mm
